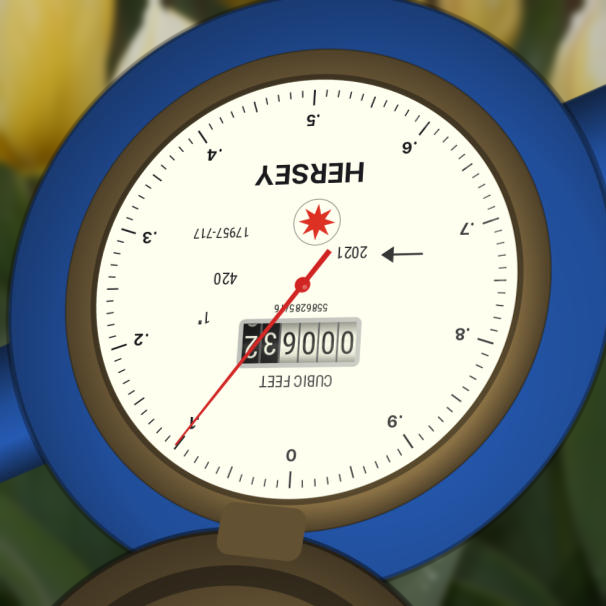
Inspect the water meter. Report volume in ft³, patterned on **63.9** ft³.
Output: **632.10** ft³
